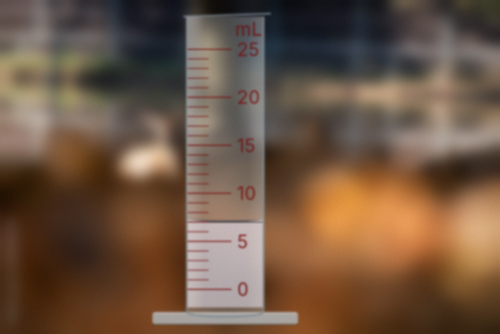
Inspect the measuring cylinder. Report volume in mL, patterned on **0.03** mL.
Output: **7** mL
